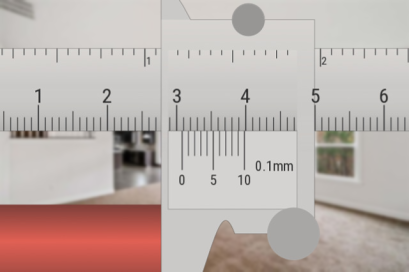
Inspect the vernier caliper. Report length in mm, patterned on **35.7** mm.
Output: **30.8** mm
